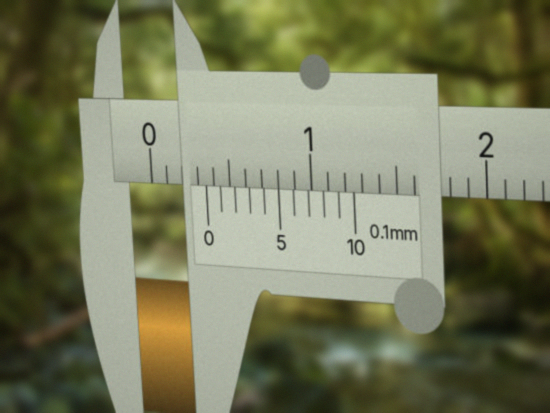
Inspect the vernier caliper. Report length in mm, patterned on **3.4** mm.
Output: **3.5** mm
